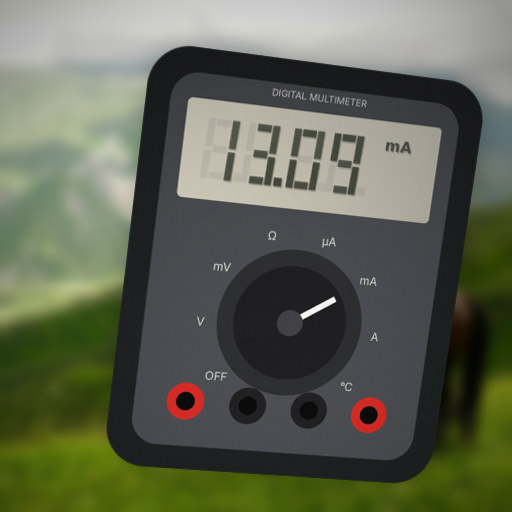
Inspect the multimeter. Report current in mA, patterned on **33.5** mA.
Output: **13.09** mA
